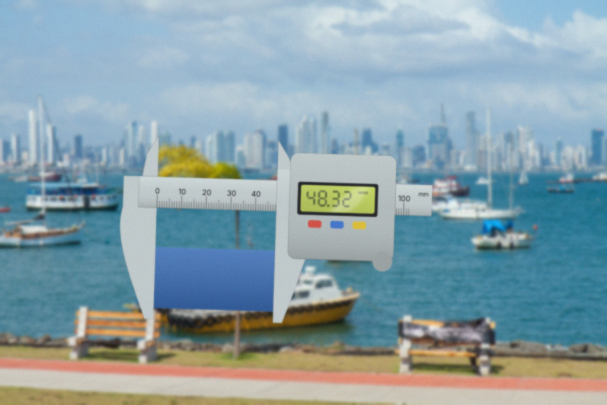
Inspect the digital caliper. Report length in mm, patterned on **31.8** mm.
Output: **48.32** mm
